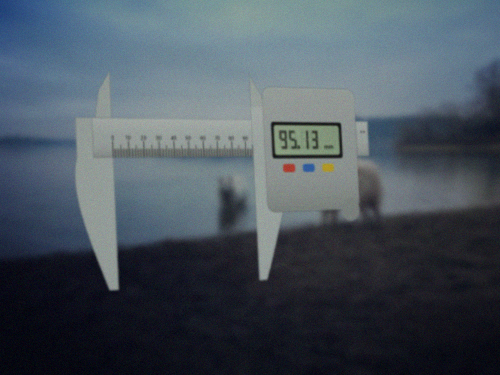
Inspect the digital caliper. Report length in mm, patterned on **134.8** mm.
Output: **95.13** mm
